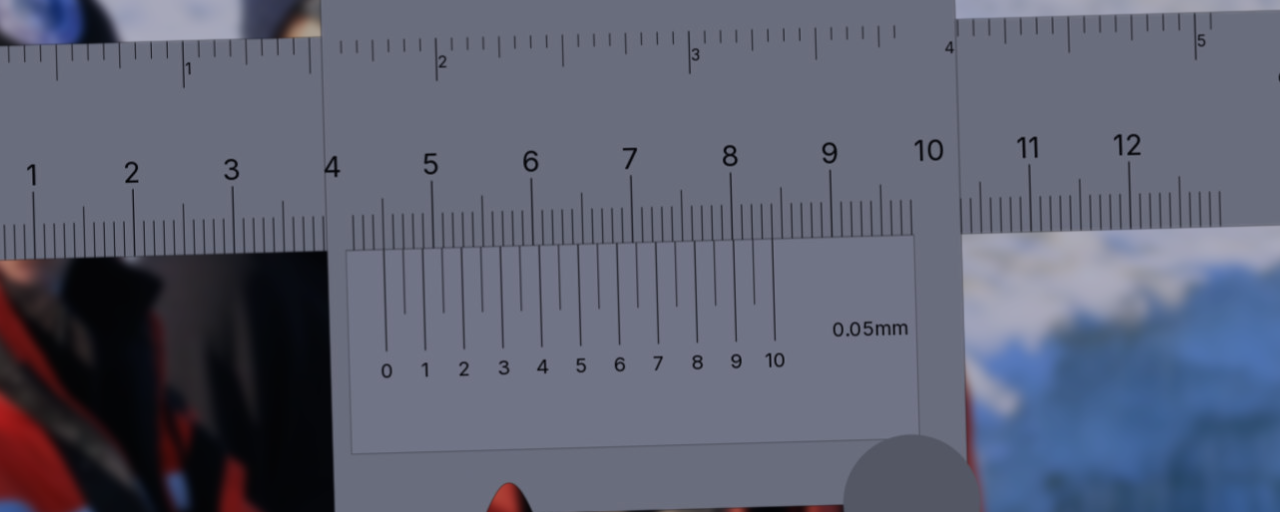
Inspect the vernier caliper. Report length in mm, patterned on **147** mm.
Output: **45.0** mm
